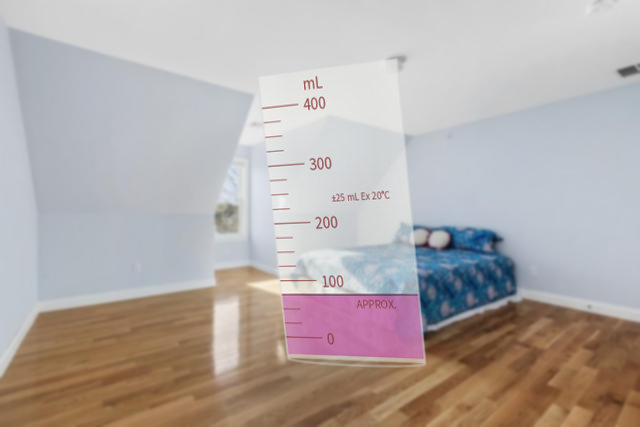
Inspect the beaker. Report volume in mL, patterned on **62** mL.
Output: **75** mL
